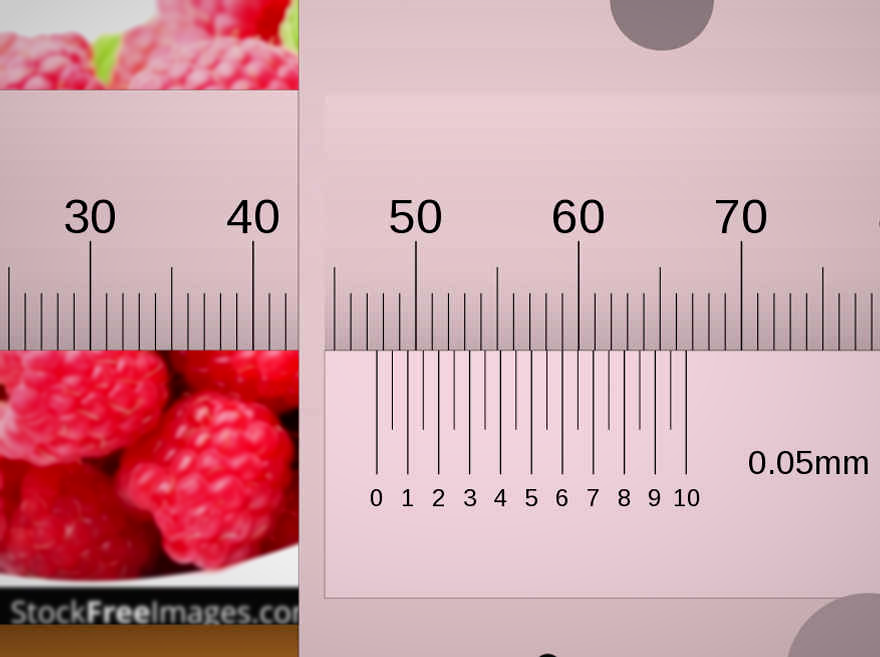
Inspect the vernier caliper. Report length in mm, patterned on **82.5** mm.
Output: **47.6** mm
